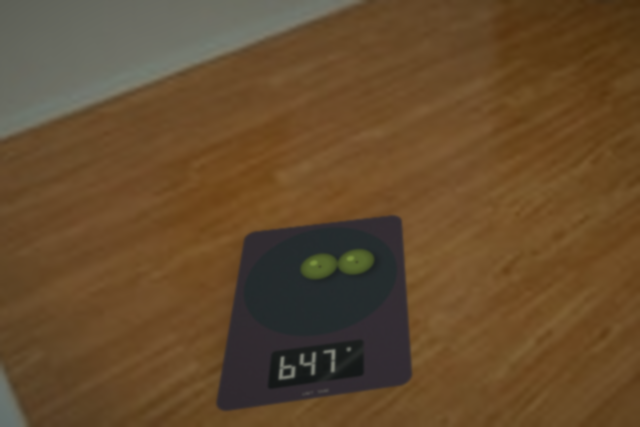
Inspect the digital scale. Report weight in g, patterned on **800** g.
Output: **647** g
